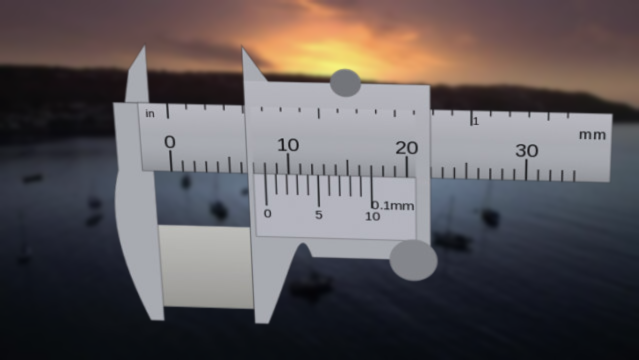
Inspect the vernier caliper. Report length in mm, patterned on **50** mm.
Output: **8.0** mm
